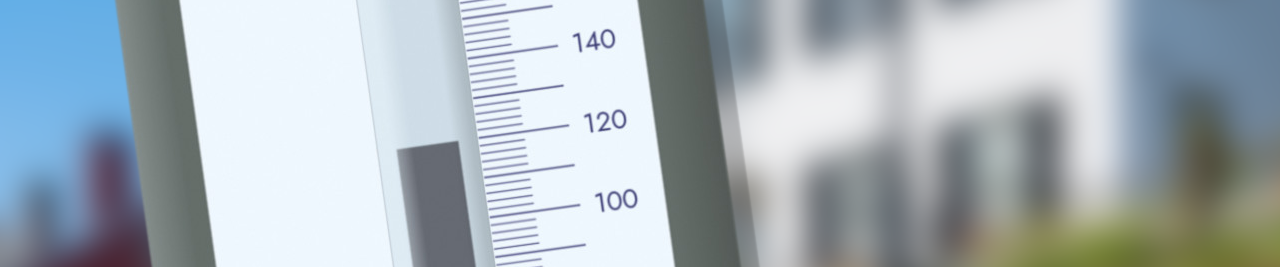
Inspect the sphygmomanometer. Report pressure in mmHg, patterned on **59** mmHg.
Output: **120** mmHg
